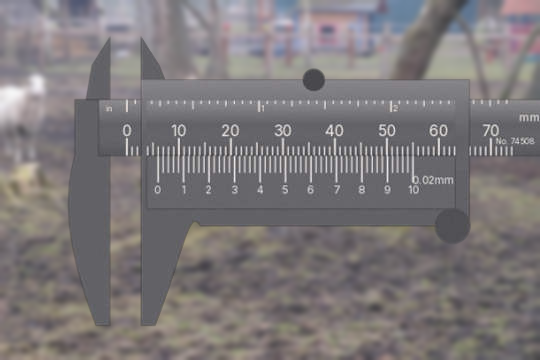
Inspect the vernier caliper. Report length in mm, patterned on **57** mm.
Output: **6.0** mm
